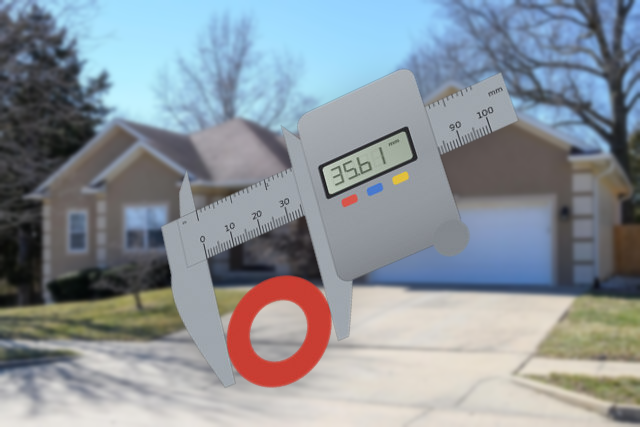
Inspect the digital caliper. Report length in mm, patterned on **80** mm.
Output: **35.61** mm
